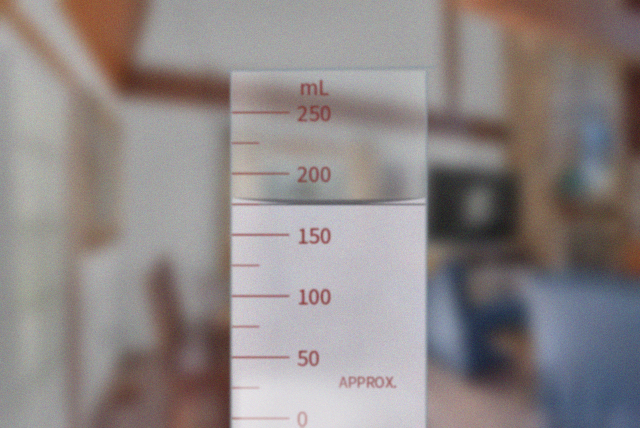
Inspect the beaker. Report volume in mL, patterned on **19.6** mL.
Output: **175** mL
